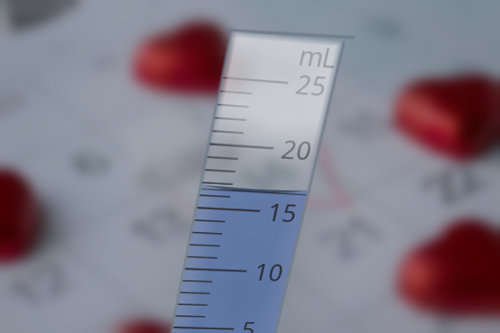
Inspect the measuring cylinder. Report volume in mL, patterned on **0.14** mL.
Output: **16.5** mL
